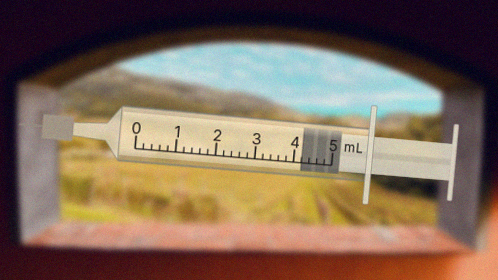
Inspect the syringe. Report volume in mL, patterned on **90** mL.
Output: **4.2** mL
